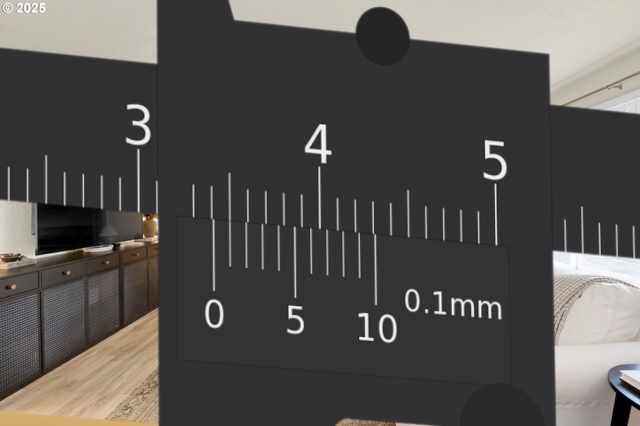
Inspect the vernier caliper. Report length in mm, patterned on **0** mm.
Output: **34.1** mm
